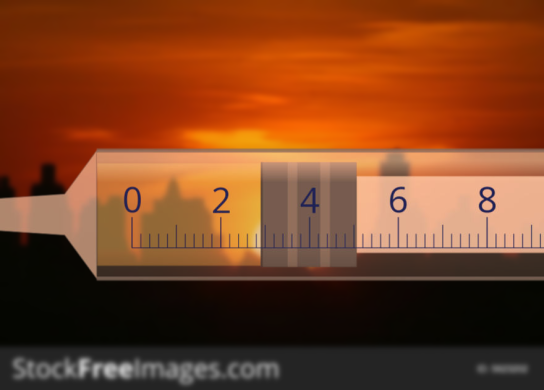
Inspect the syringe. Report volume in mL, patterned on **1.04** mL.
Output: **2.9** mL
